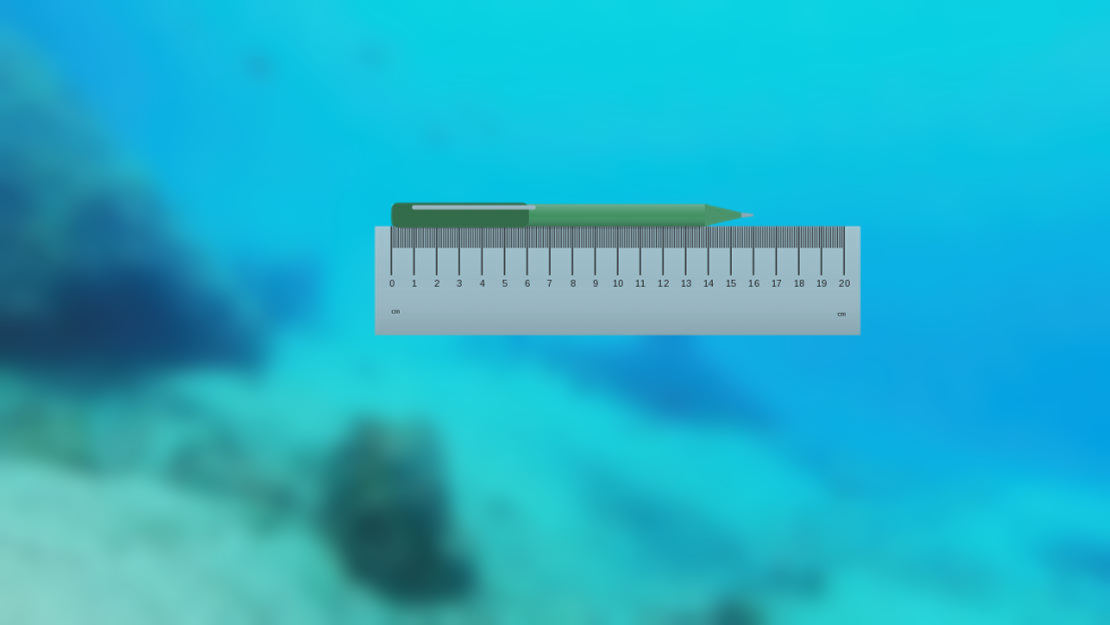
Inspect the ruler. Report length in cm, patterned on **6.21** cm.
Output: **16** cm
